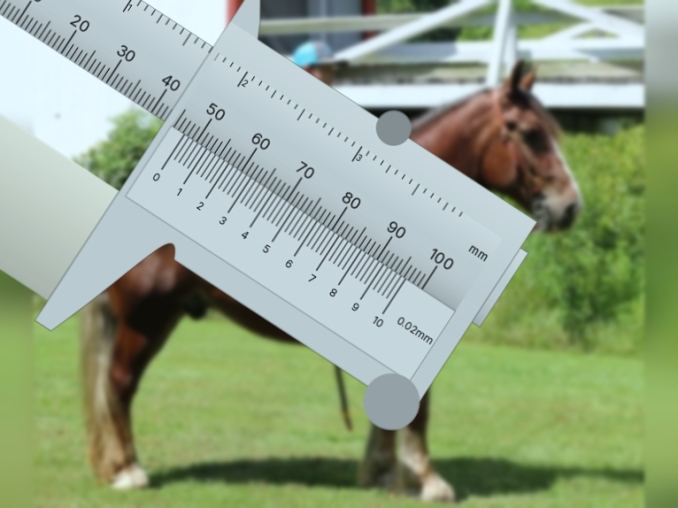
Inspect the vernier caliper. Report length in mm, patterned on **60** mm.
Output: **47.4** mm
